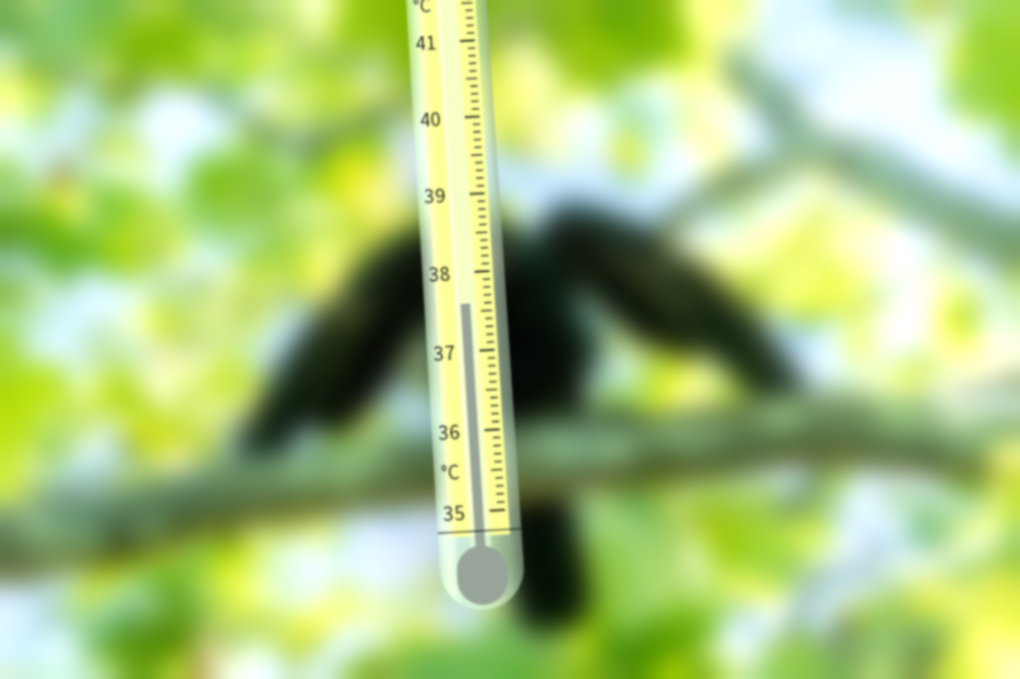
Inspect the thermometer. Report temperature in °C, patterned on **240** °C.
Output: **37.6** °C
